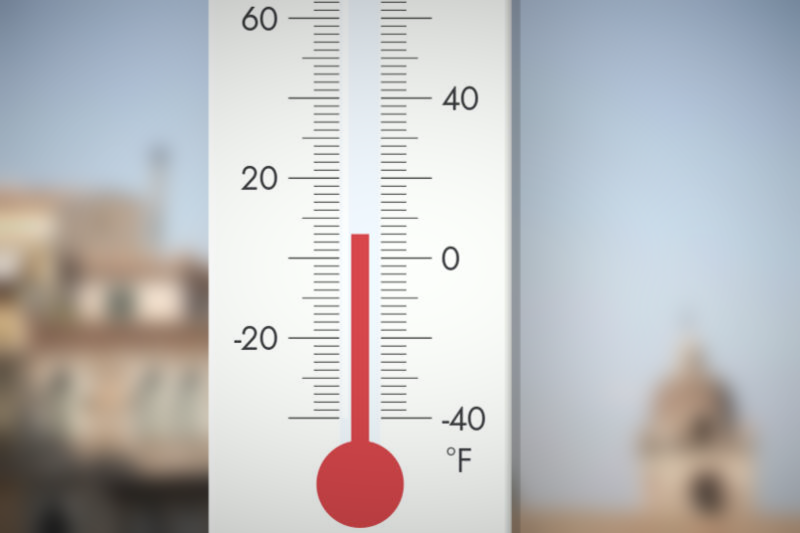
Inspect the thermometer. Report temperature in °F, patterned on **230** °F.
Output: **6** °F
